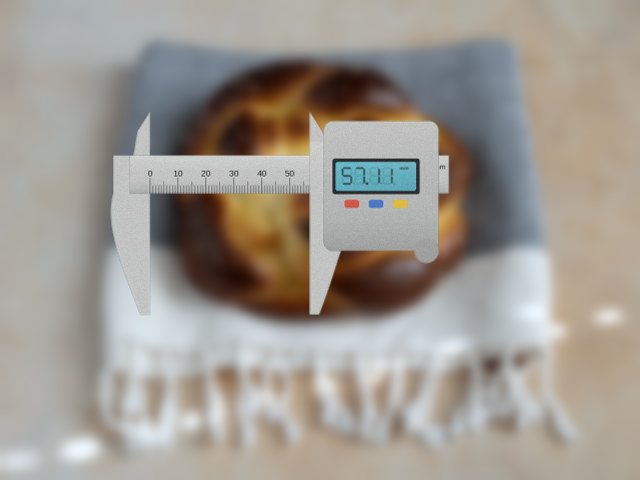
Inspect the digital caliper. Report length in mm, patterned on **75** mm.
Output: **57.11** mm
